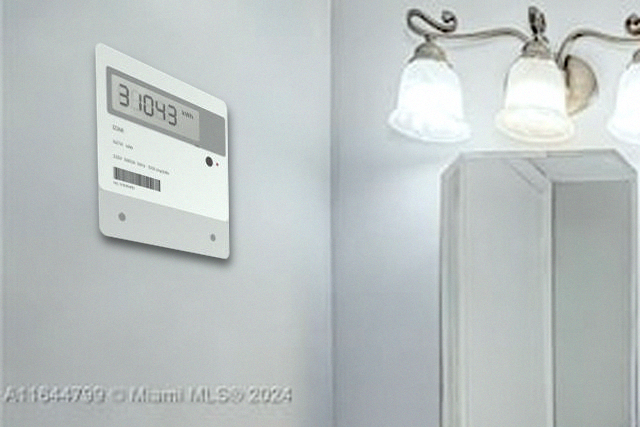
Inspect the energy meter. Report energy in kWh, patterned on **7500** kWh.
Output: **31043** kWh
